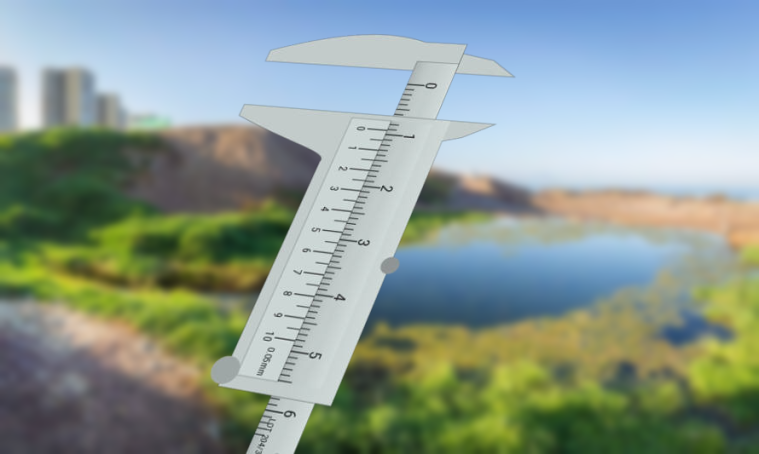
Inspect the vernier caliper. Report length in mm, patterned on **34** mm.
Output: **9.2** mm
